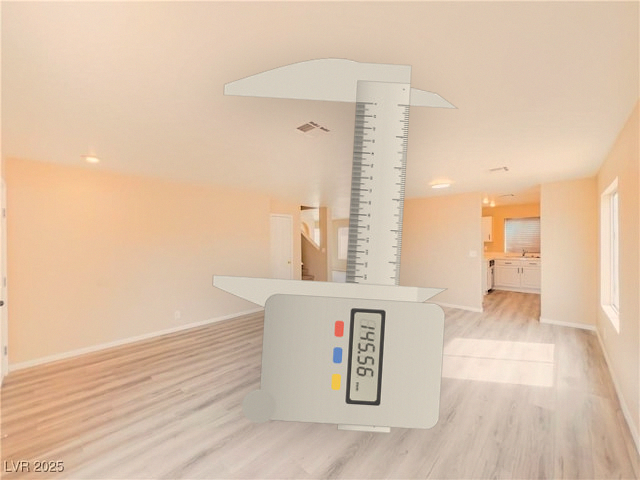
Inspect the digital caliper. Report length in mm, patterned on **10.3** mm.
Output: **145.56** mm
